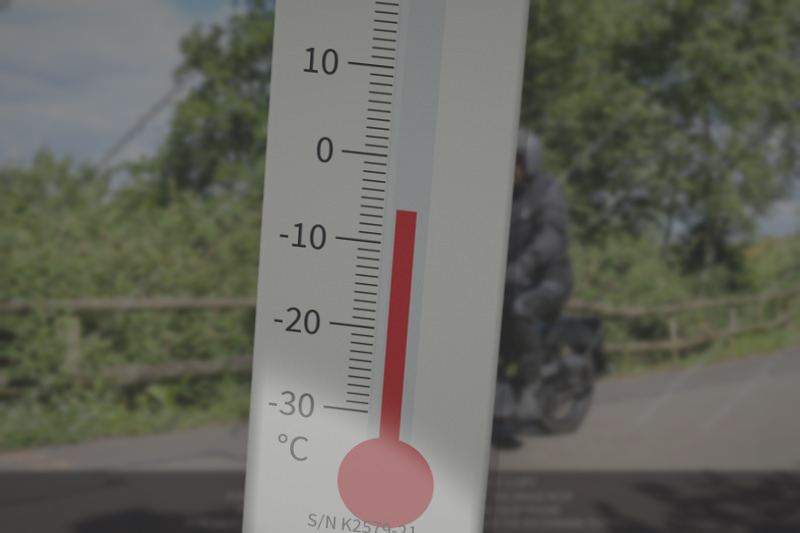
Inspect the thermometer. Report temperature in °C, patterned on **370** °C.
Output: **-6** °C
